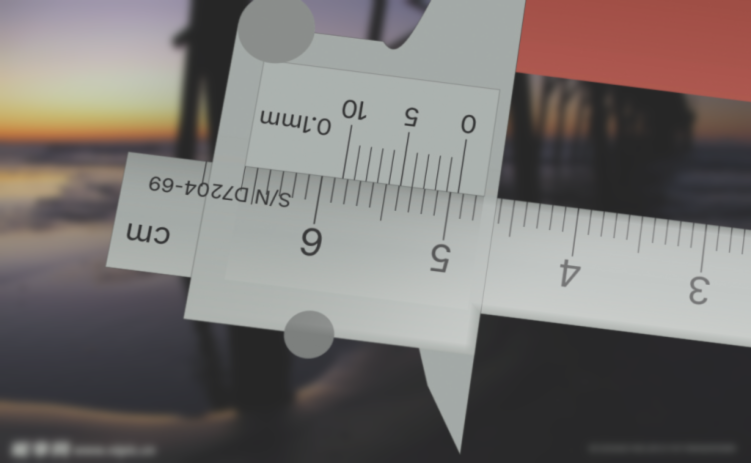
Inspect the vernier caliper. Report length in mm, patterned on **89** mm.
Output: **49.4** mm
